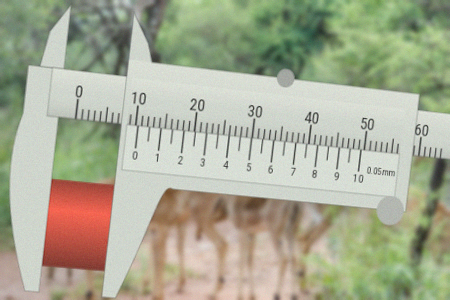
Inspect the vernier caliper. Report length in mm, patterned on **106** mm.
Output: **10.4** mm
